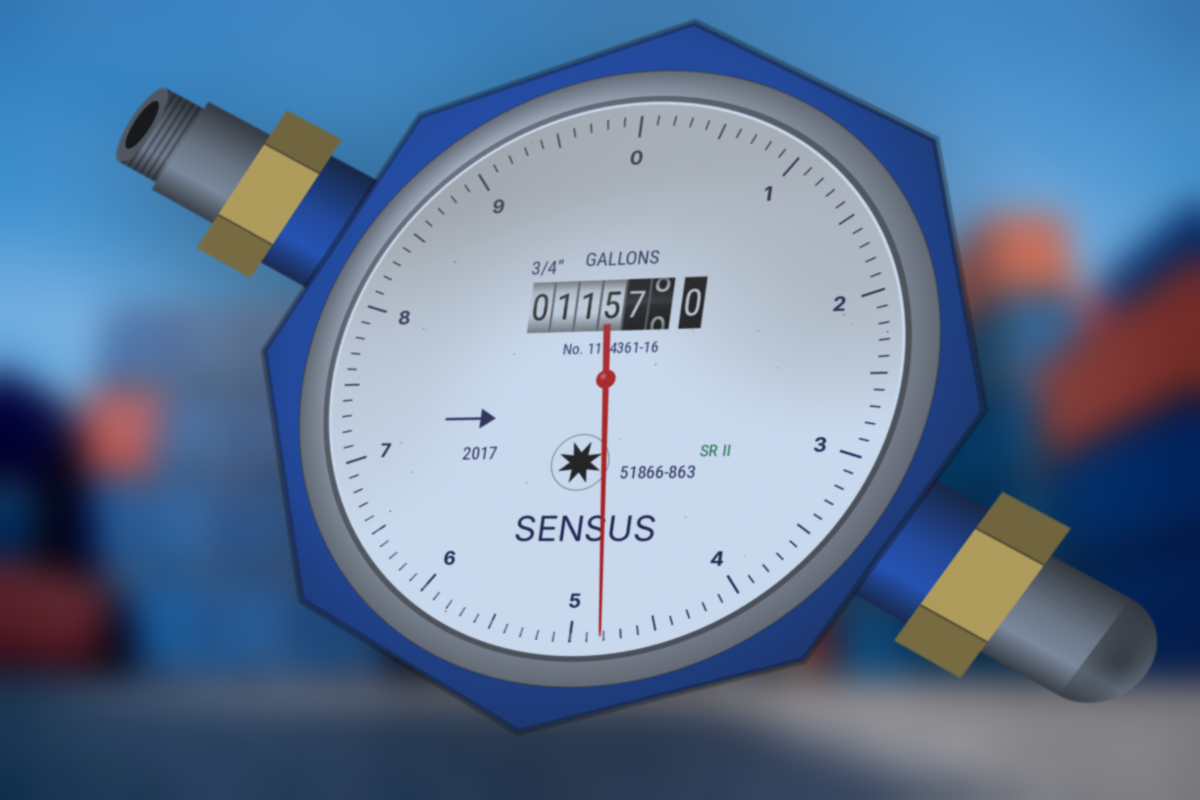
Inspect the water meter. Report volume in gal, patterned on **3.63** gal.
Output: **115784.8** gal
